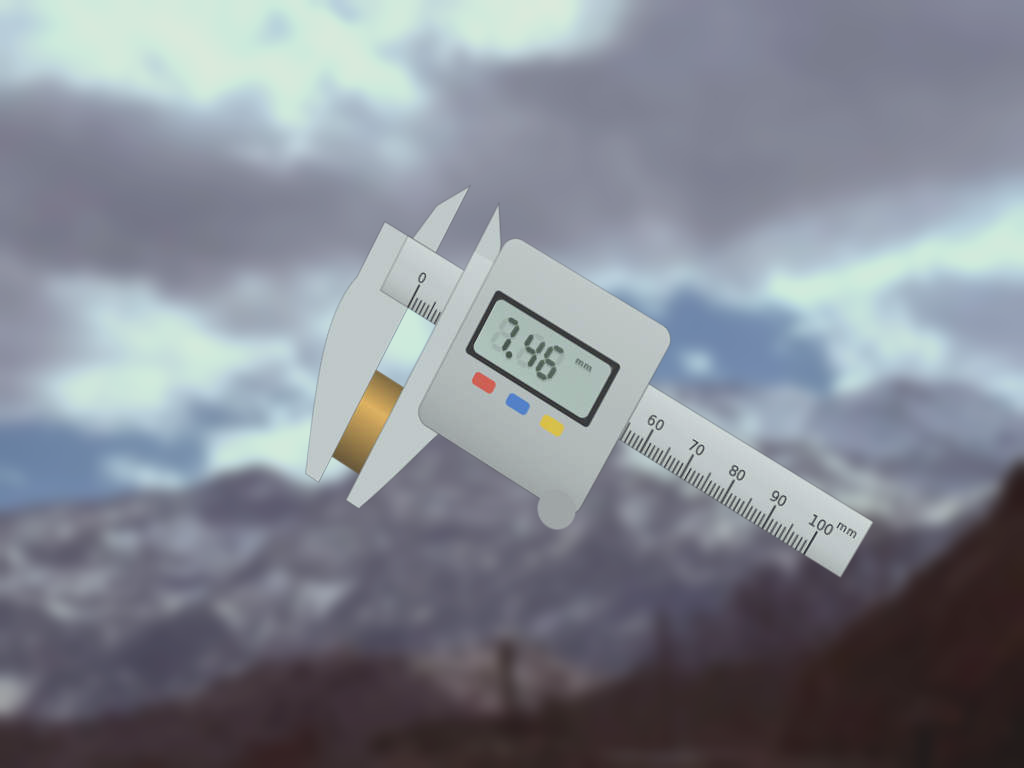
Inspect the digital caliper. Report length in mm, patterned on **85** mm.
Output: **7.46** mm
